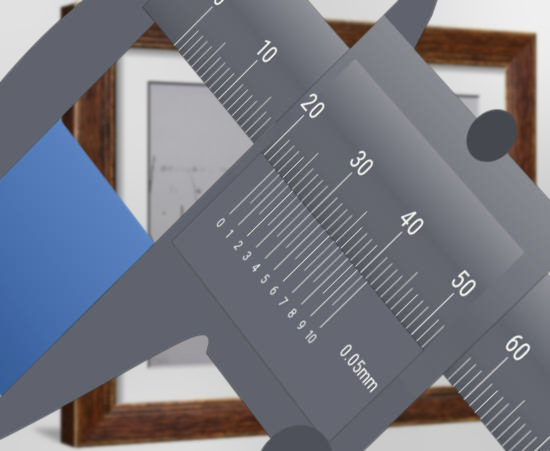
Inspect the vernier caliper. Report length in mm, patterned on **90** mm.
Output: **22.4** mm
